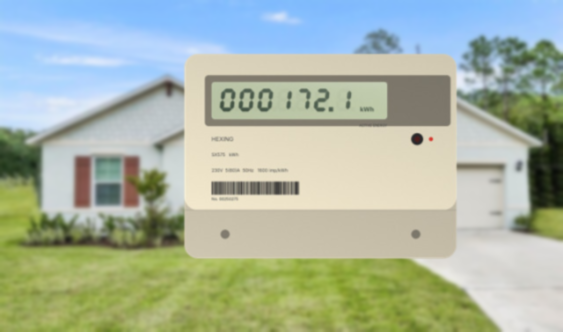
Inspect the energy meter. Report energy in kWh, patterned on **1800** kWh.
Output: **172.1** kWh
